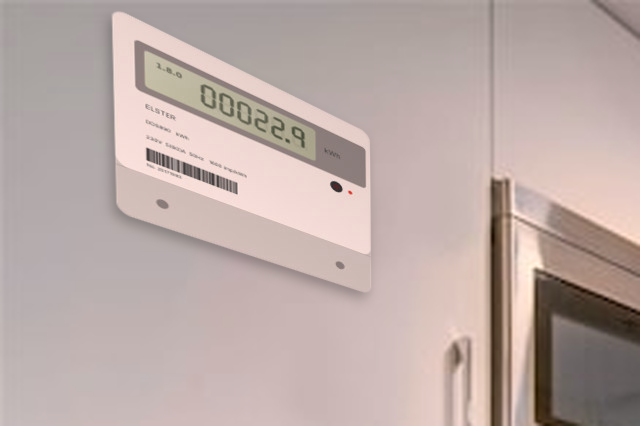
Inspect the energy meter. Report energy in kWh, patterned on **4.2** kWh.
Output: **22.9** kWh
